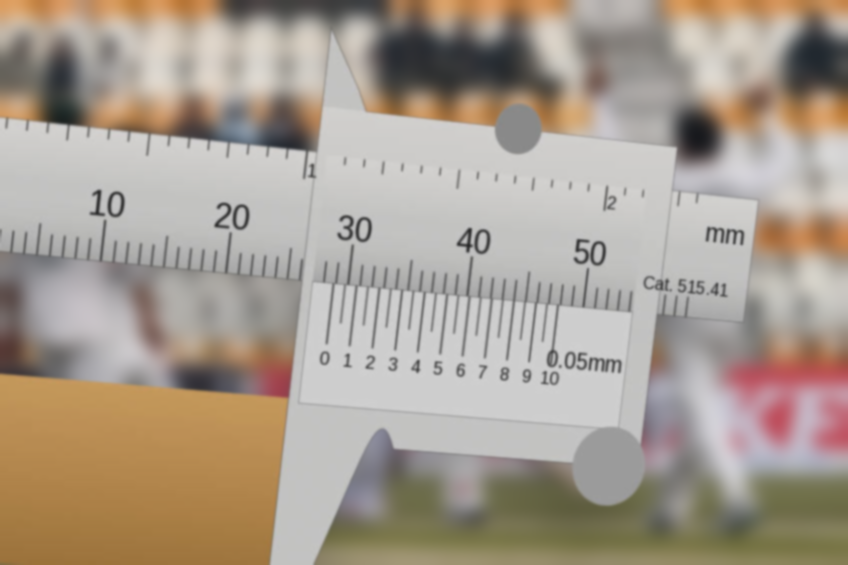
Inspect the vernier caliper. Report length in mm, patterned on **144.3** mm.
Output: **28.8** mm
